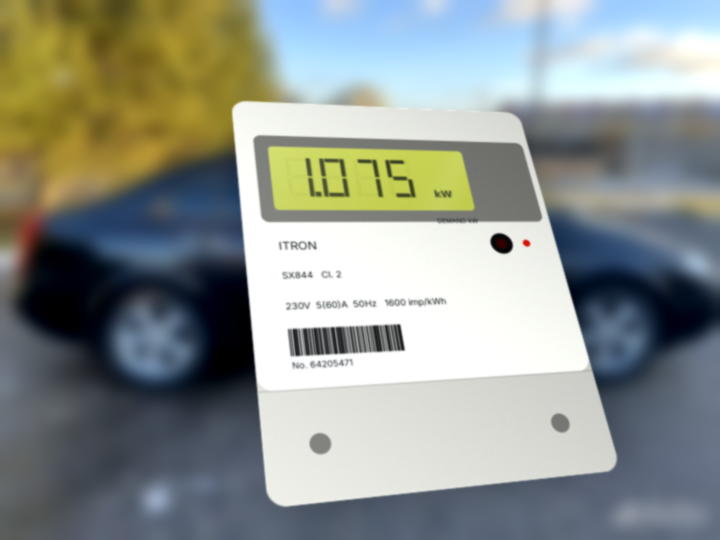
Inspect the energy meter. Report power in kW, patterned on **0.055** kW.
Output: **1.075** kW
